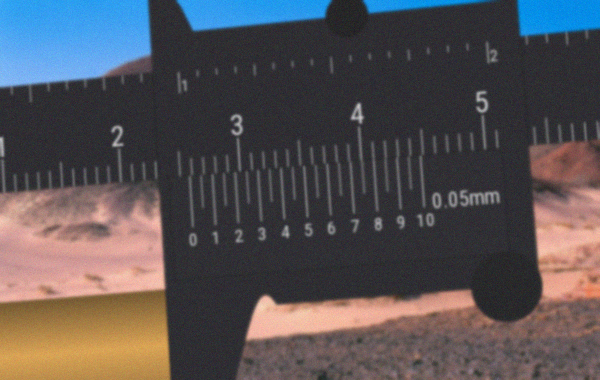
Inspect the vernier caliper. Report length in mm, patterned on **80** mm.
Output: **25.8** mm
